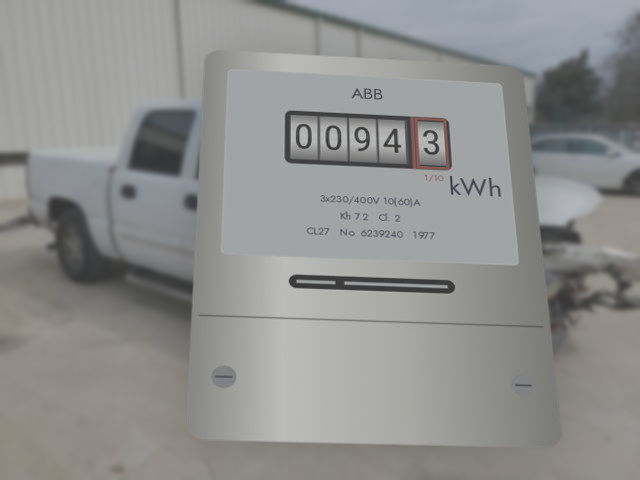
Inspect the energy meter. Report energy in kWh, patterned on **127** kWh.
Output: **94.3** kWh
